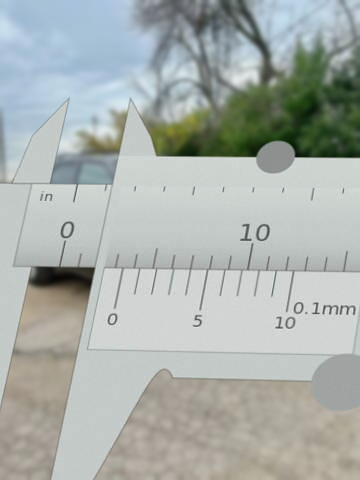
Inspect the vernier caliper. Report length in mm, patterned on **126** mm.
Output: **3.4** mm
